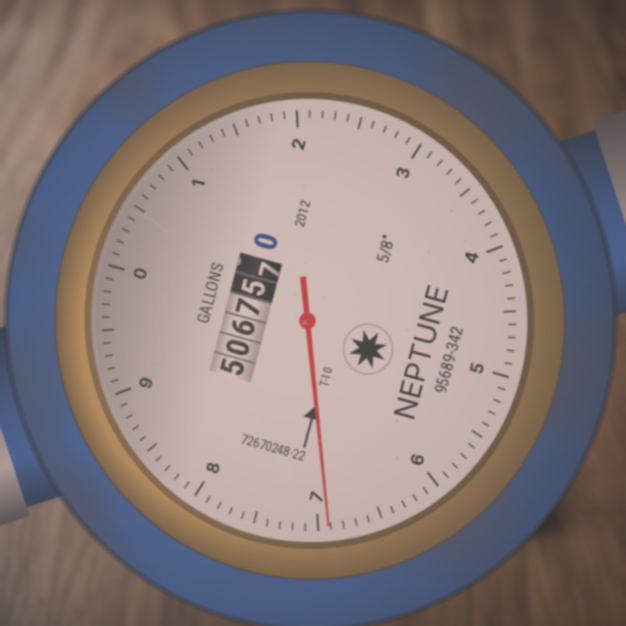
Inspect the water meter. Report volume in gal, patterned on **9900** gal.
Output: **5067566.9** gal
